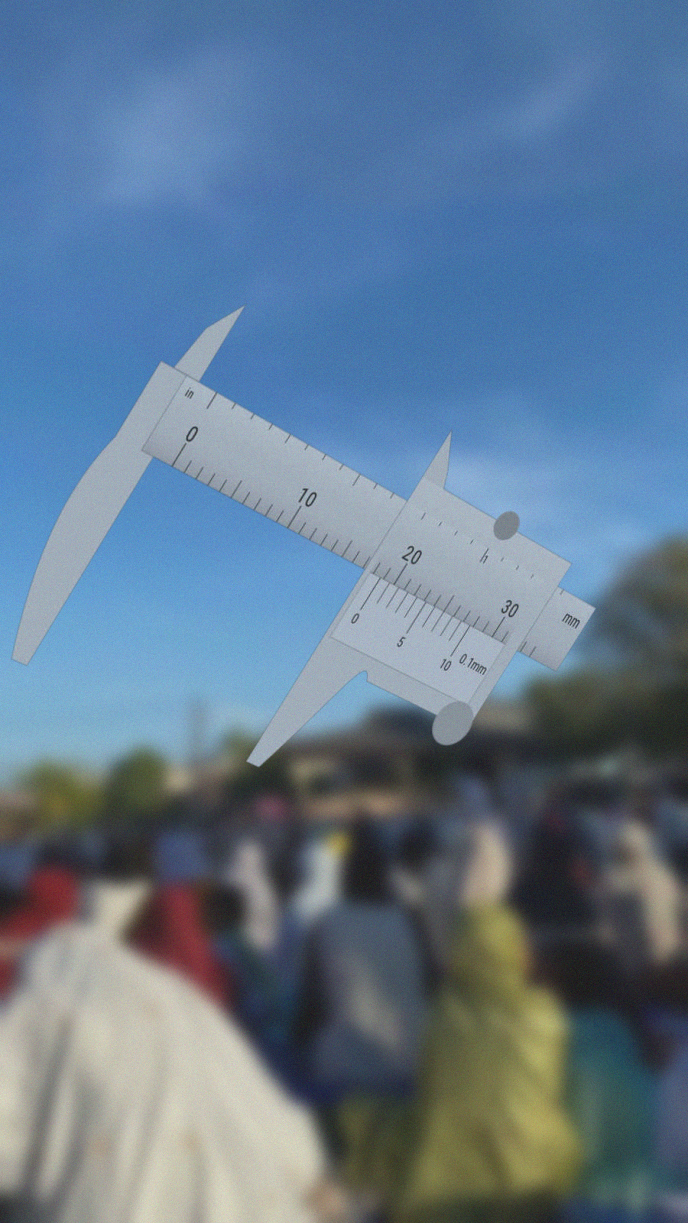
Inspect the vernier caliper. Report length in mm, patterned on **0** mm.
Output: **18.7** mm
